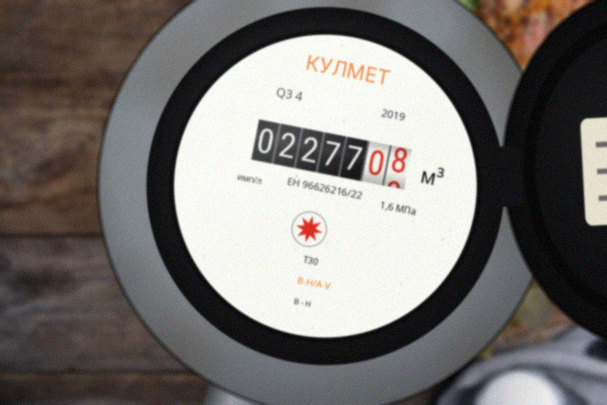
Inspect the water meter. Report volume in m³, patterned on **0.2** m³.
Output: **2277.08** m³
